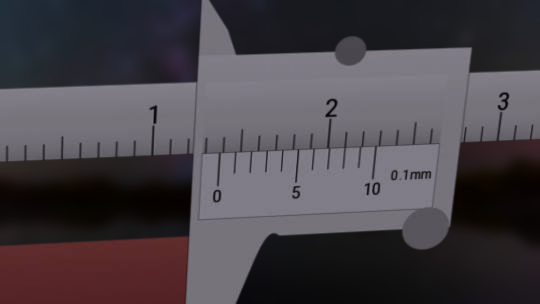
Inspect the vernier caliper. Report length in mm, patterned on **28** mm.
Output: **13.8** mm
